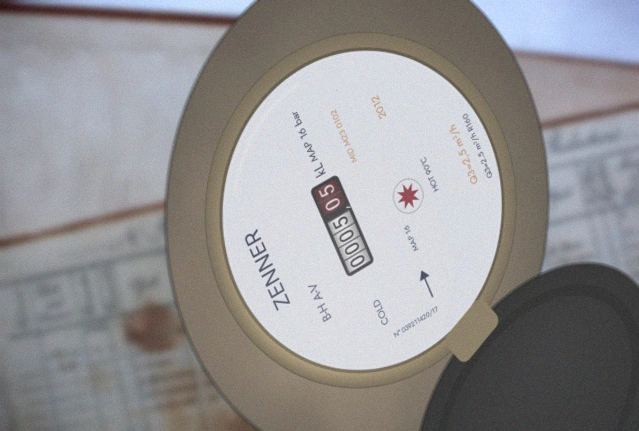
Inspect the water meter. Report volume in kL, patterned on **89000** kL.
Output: **5.05** kL
